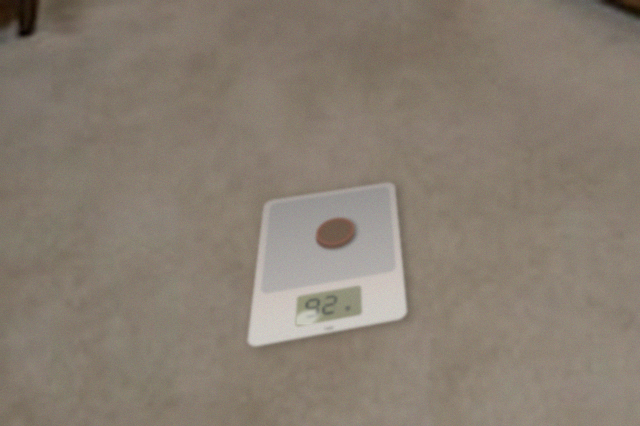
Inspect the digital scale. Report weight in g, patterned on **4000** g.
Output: **92** g
